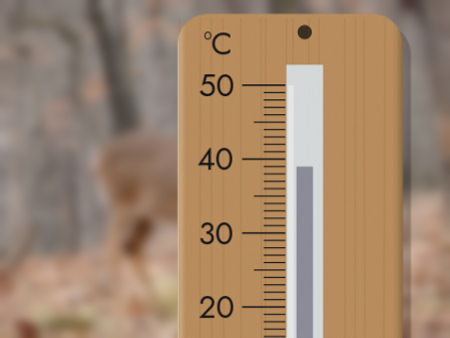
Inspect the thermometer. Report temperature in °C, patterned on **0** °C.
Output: **39** °C
